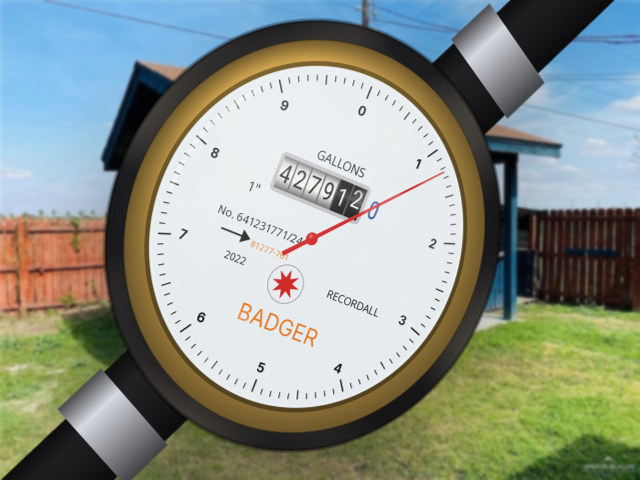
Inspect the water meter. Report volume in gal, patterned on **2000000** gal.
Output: **4279121.2** gal
